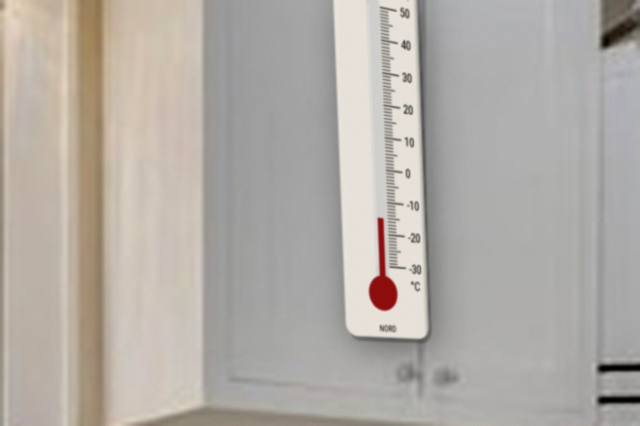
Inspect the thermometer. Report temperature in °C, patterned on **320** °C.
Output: **-15** °C
